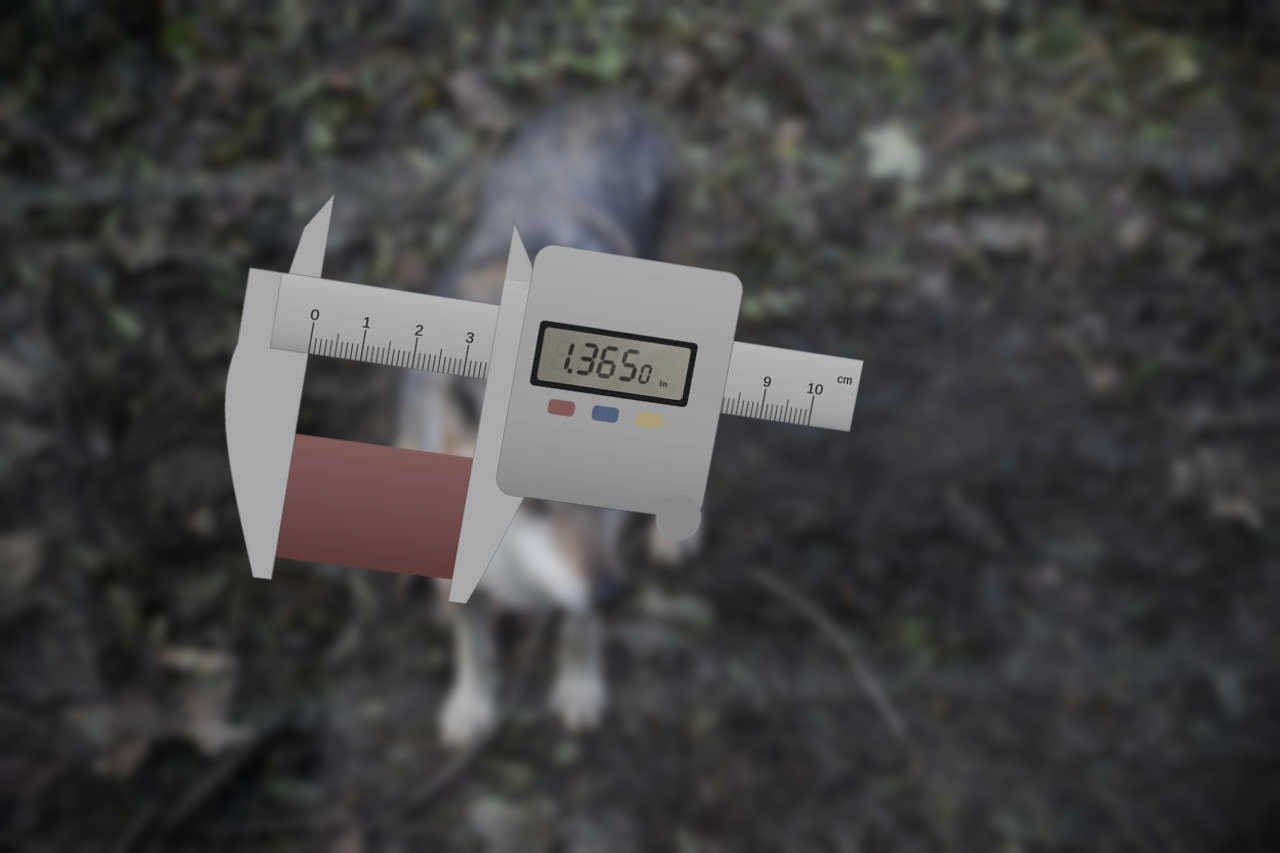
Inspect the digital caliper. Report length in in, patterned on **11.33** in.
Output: **1.3650** in
